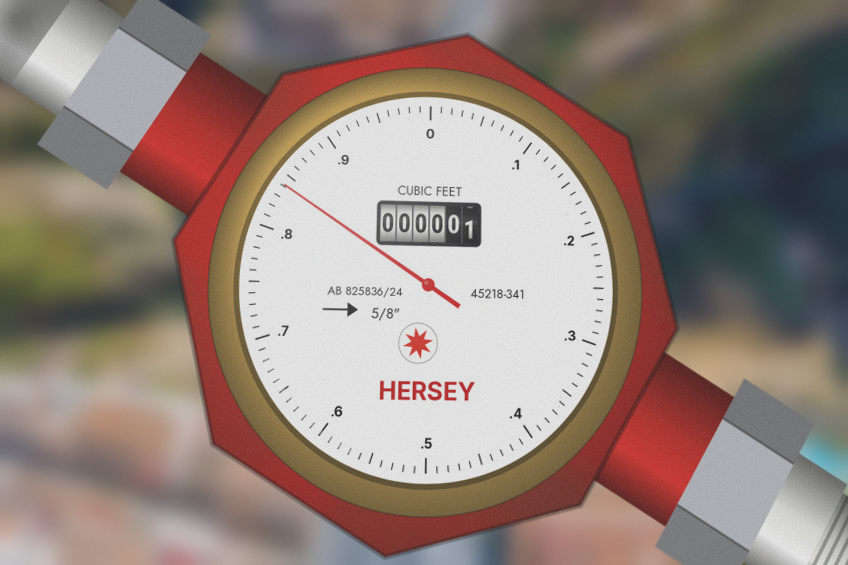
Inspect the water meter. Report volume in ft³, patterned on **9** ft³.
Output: **0.84** ft³
